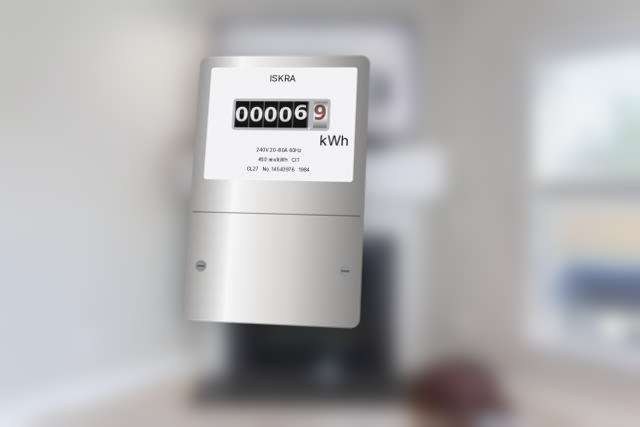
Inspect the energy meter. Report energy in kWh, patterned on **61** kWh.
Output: **6.9** kWh
